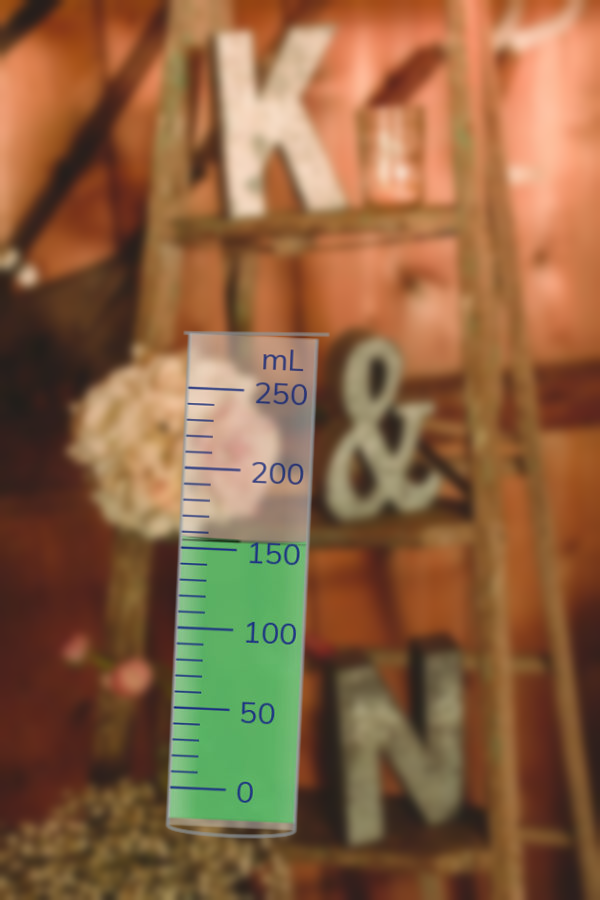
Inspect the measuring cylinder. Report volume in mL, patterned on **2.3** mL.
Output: **155** mL
